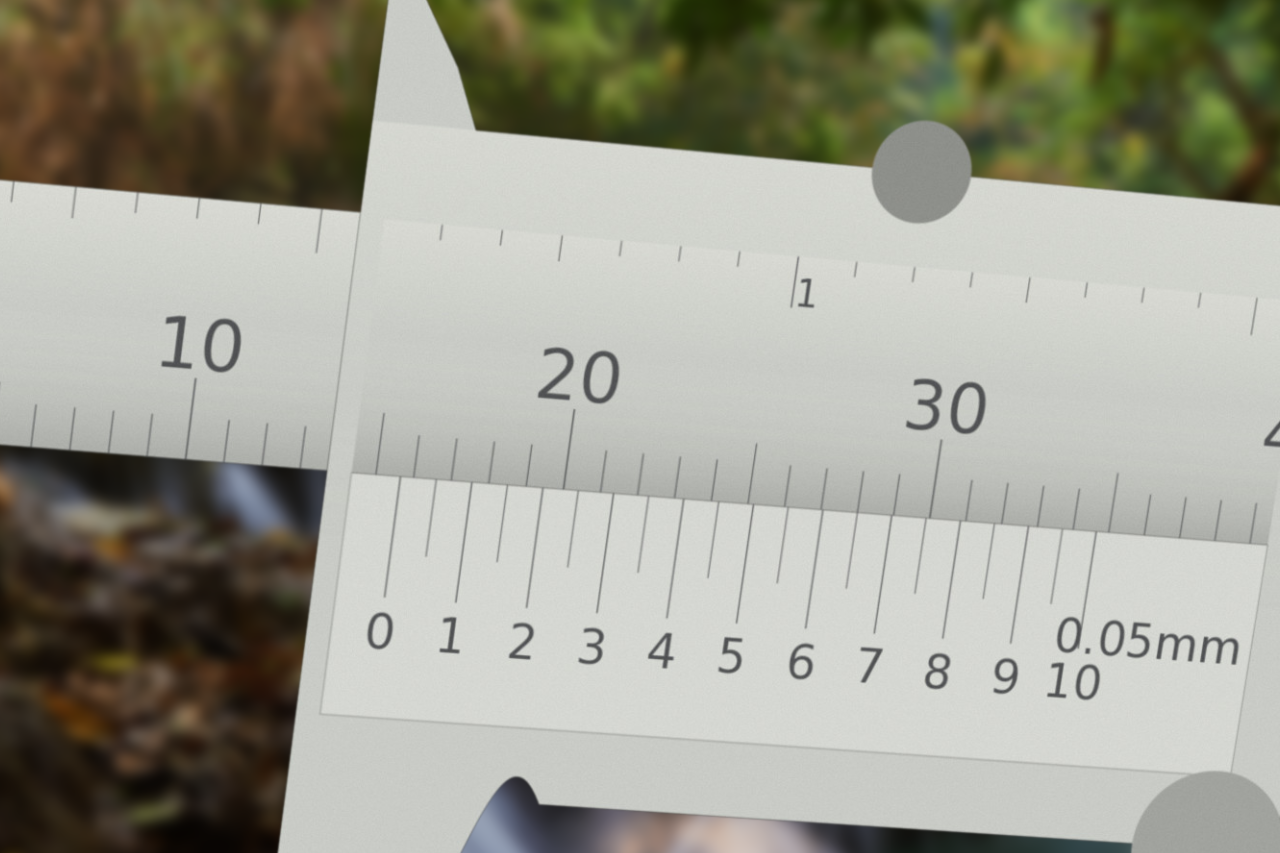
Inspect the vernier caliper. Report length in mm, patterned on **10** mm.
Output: **15.65** mm
